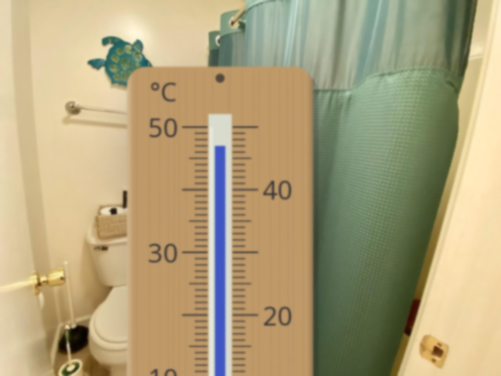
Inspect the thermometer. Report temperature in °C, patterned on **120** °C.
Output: **47** °C
